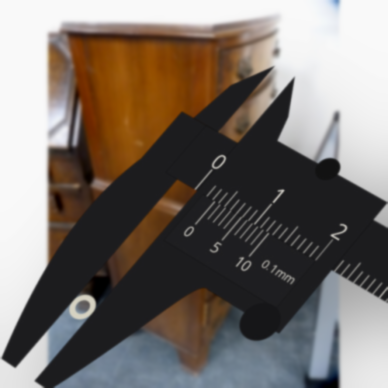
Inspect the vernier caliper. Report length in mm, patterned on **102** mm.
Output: **3.4** mm
